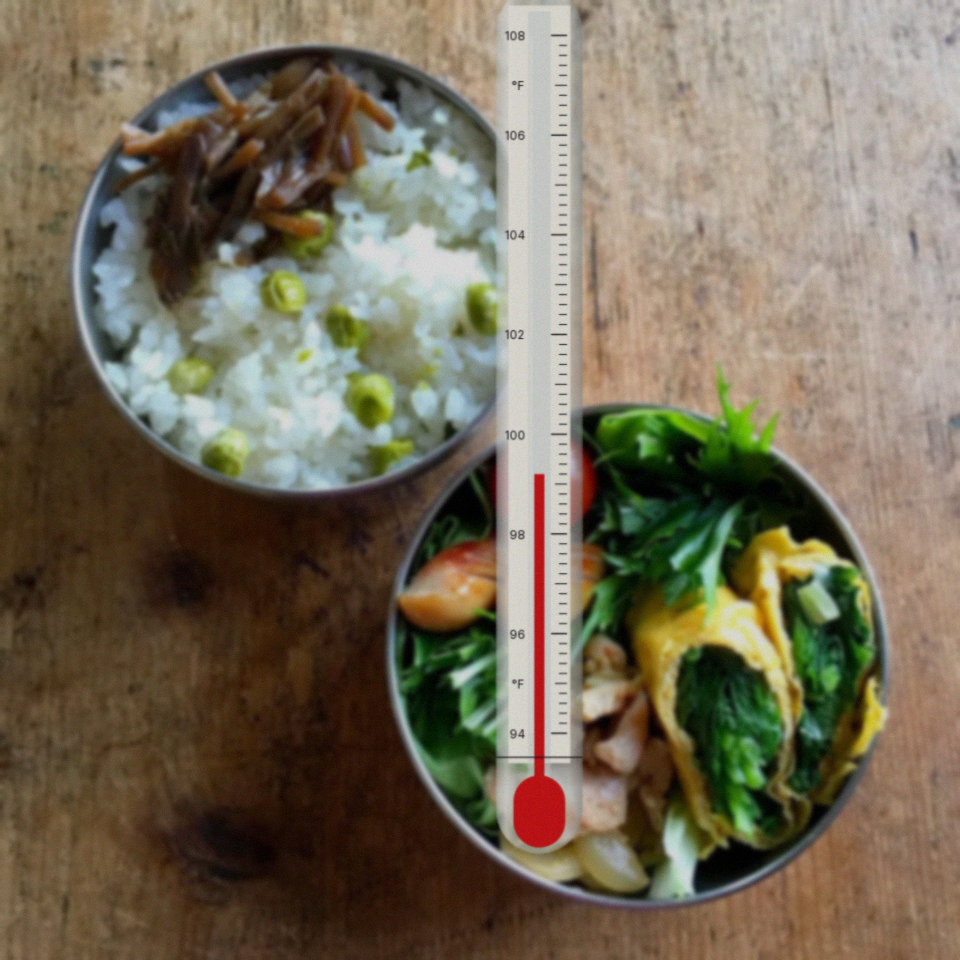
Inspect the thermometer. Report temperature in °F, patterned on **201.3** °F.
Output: **99.2** °F
